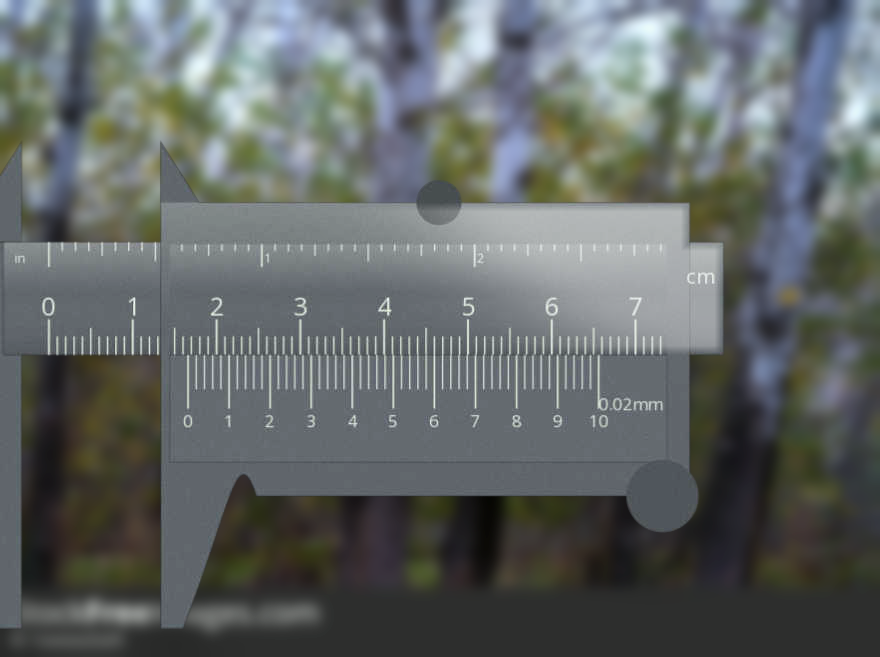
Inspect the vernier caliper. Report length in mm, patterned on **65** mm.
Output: **16.6** mm
